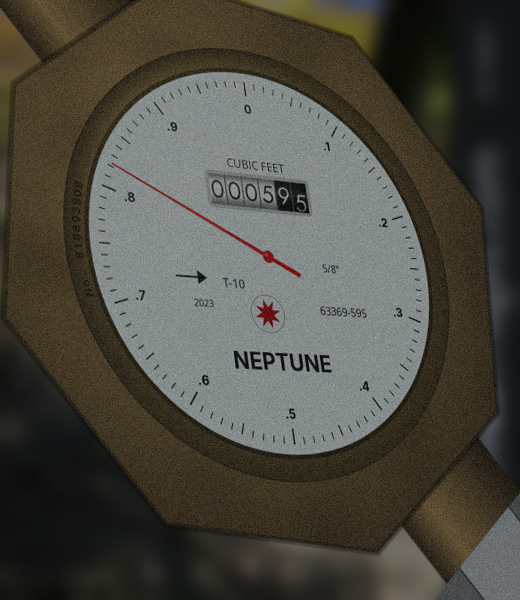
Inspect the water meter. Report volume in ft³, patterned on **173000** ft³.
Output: **594.82** ft³
